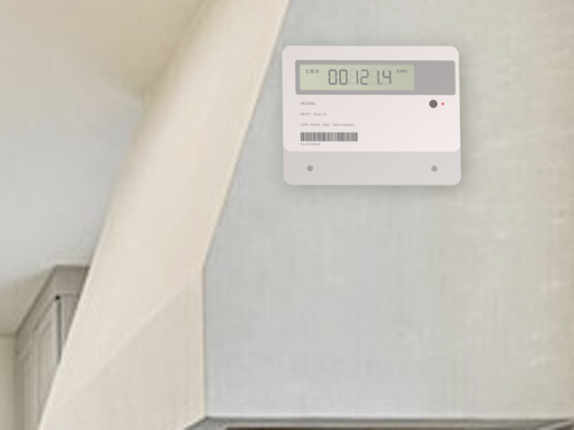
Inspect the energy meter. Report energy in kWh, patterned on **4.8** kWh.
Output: **121.4** kWh
